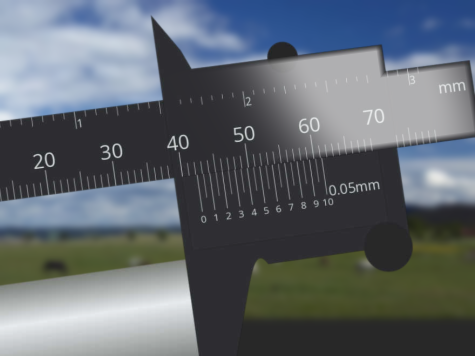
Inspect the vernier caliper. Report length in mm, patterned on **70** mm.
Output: **42.2** mm
